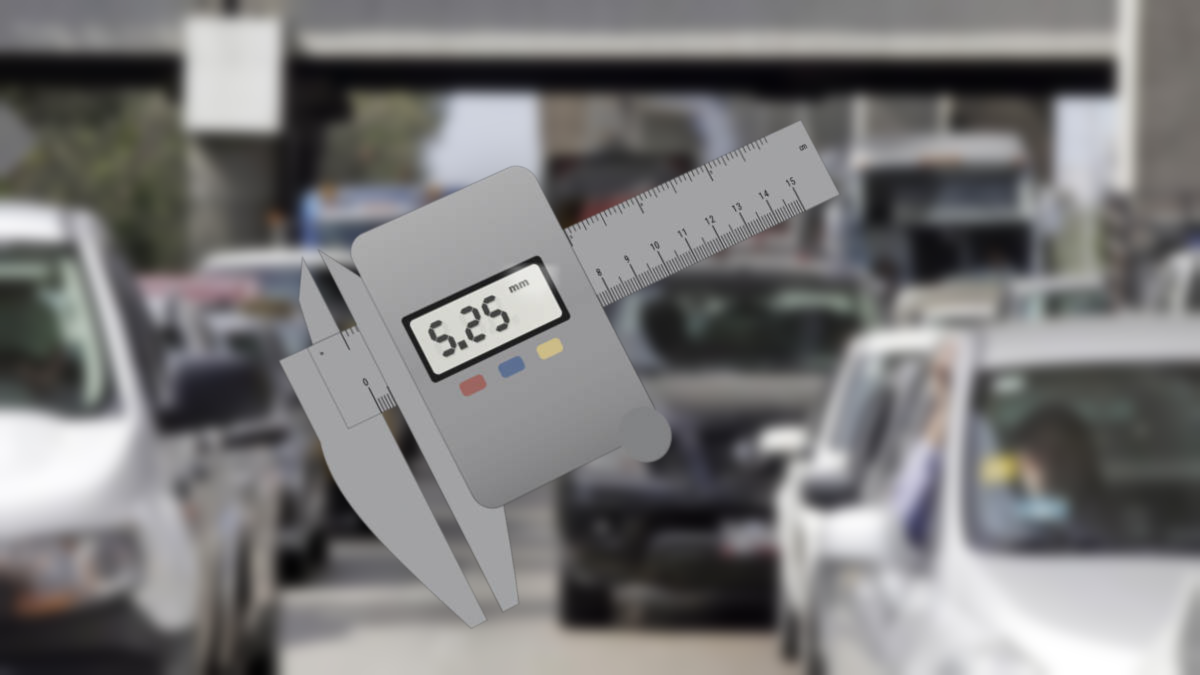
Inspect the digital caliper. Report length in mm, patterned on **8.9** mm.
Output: **5.25** mm
